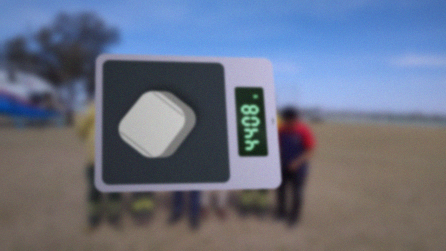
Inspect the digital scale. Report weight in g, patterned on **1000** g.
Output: **4408** g
